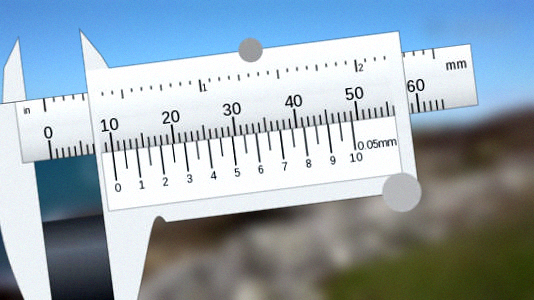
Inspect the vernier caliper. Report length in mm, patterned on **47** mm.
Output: **10.0** mm
